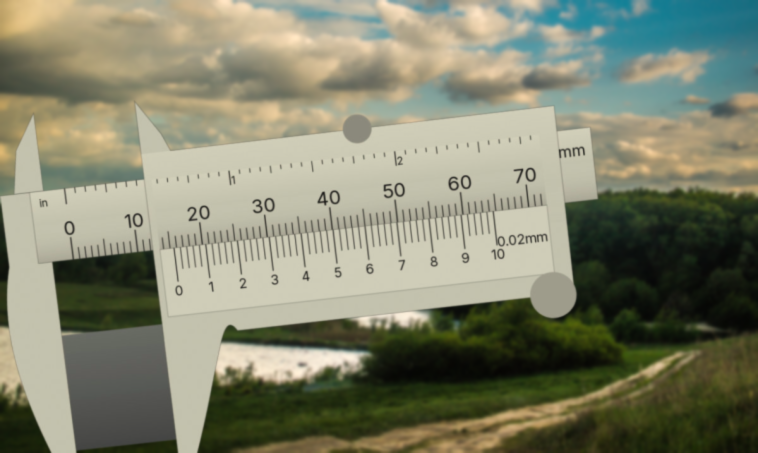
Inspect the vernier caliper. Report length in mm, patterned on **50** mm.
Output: **15.6** mm
